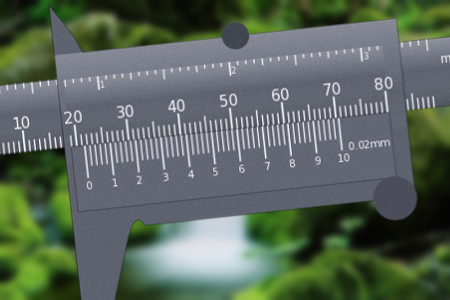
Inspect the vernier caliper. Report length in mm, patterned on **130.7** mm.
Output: **21.5** mm
